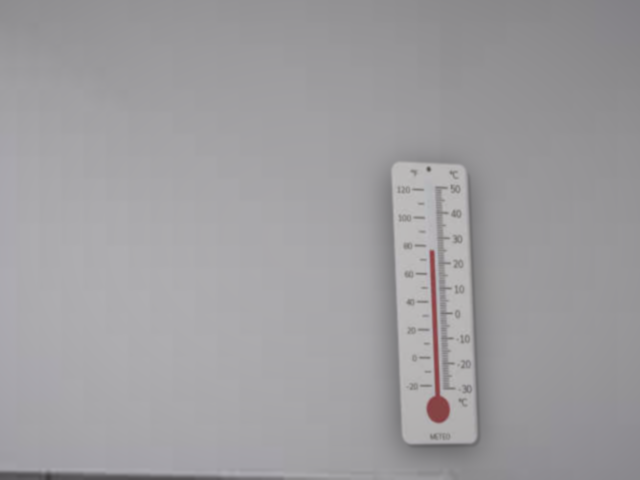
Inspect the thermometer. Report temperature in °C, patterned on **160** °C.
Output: **25** °C
